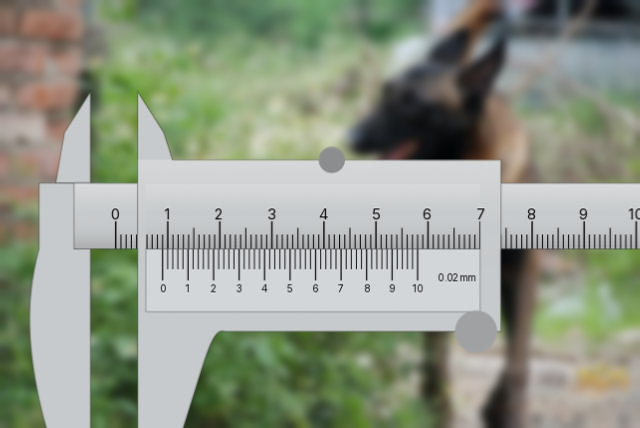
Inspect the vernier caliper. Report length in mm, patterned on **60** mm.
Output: **9.0** mm
